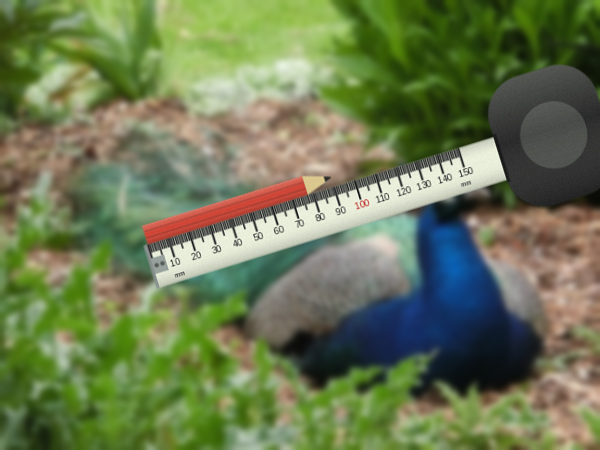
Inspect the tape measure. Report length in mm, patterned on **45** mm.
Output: **90** mm
